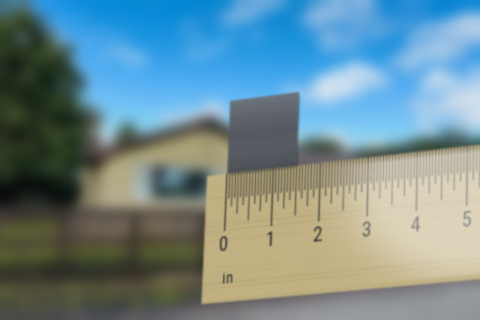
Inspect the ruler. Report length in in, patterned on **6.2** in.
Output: **1.5** in
